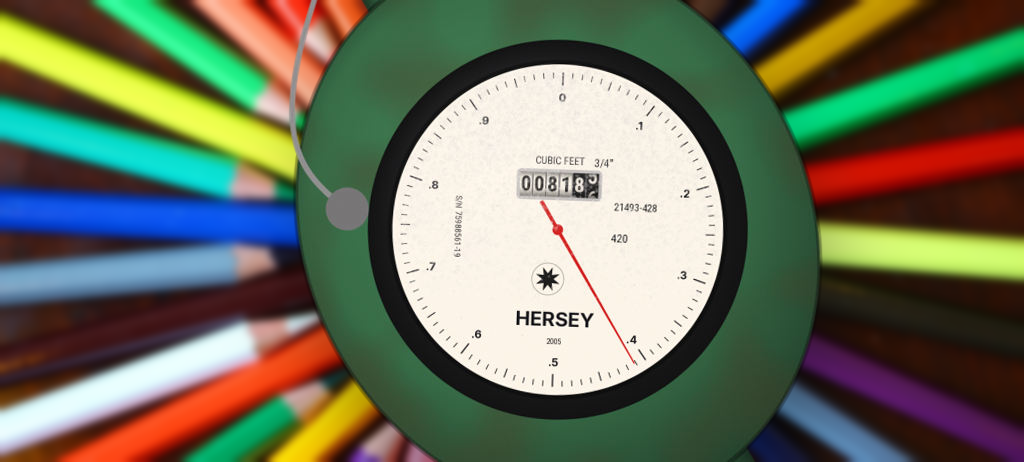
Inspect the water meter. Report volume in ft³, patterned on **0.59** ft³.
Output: **8185.41** ft³
